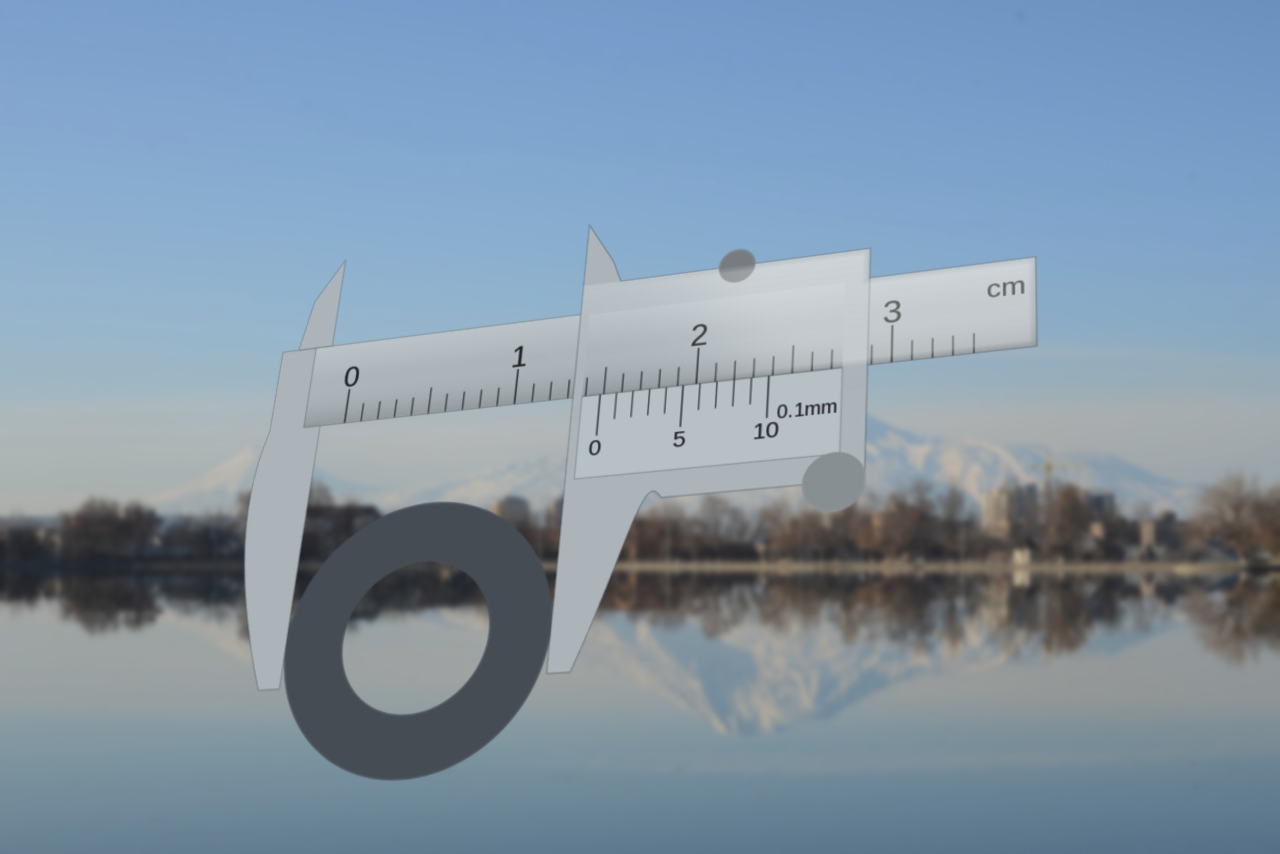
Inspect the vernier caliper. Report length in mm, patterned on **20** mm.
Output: **14.8** mm
